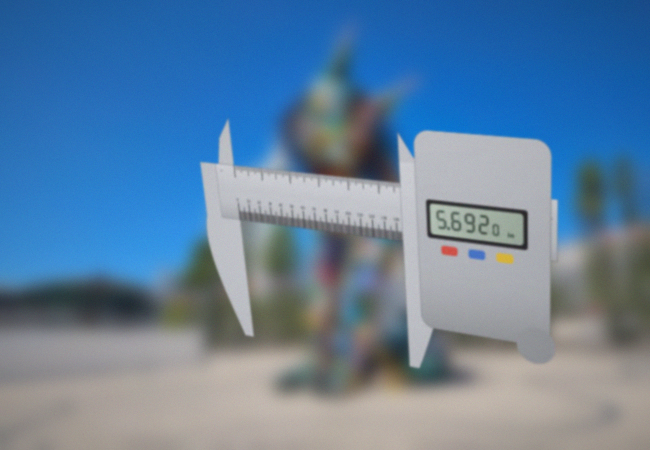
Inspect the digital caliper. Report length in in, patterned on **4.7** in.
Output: **5.6920** in
